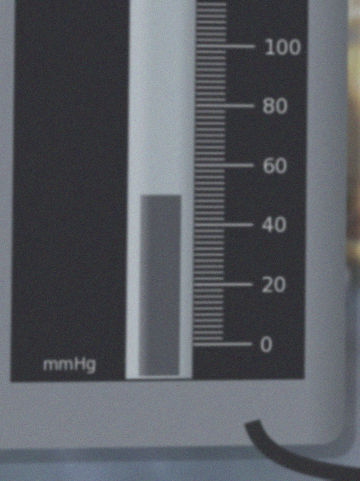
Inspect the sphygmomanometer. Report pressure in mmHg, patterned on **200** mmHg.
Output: **50** mmHg
